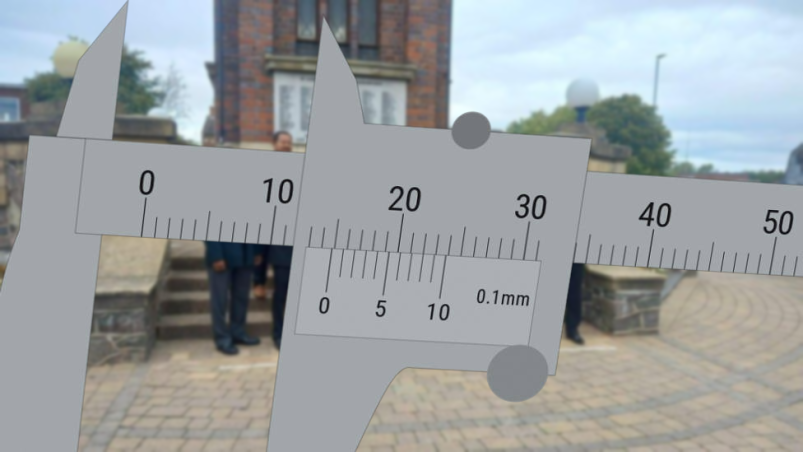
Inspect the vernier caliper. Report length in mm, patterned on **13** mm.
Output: **14.8** mm
